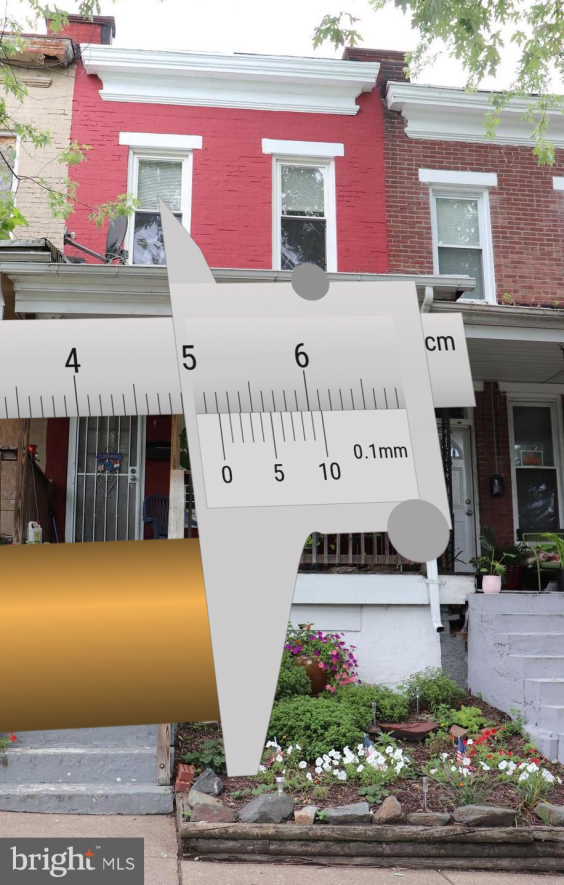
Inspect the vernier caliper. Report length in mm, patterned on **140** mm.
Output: **52.1** mm
